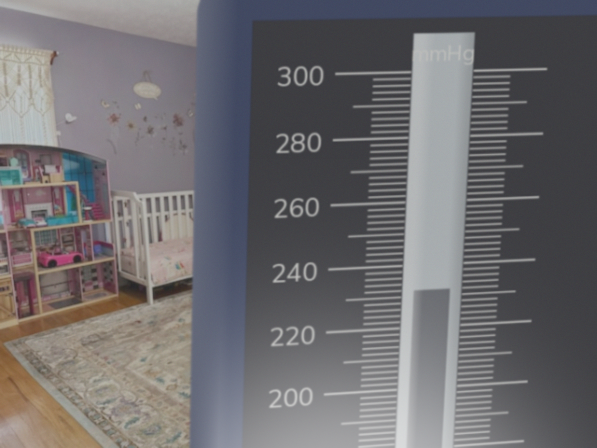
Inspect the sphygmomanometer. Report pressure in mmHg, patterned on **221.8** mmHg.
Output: **232** mmHg
